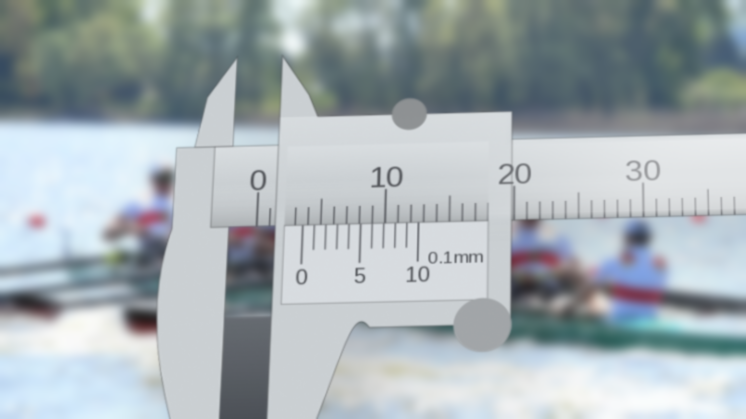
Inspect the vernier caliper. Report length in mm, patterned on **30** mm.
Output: **3.6** mm
